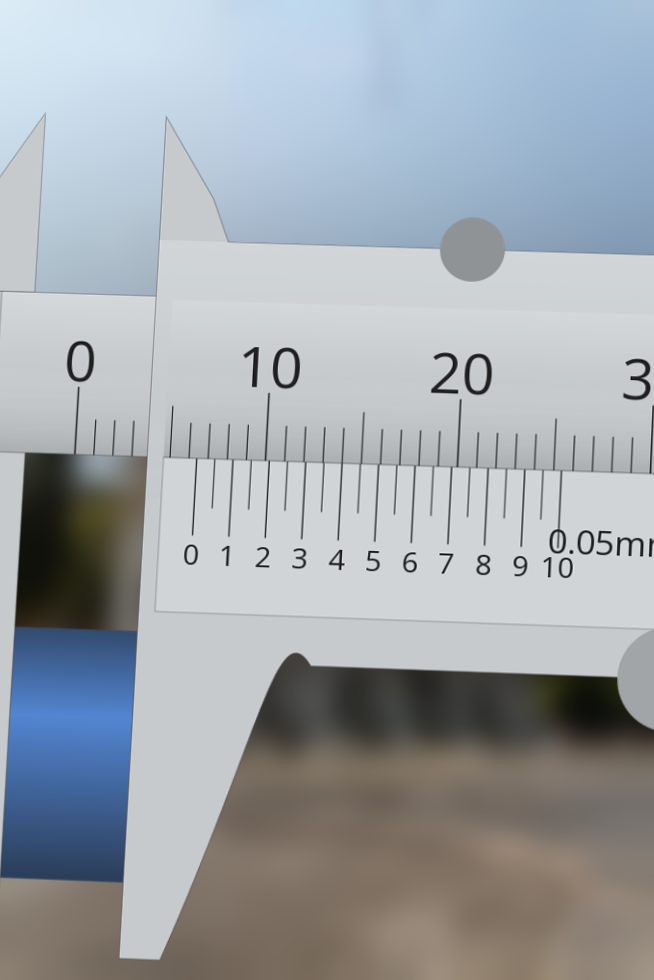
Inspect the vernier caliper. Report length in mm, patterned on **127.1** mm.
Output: **6.4** mm
